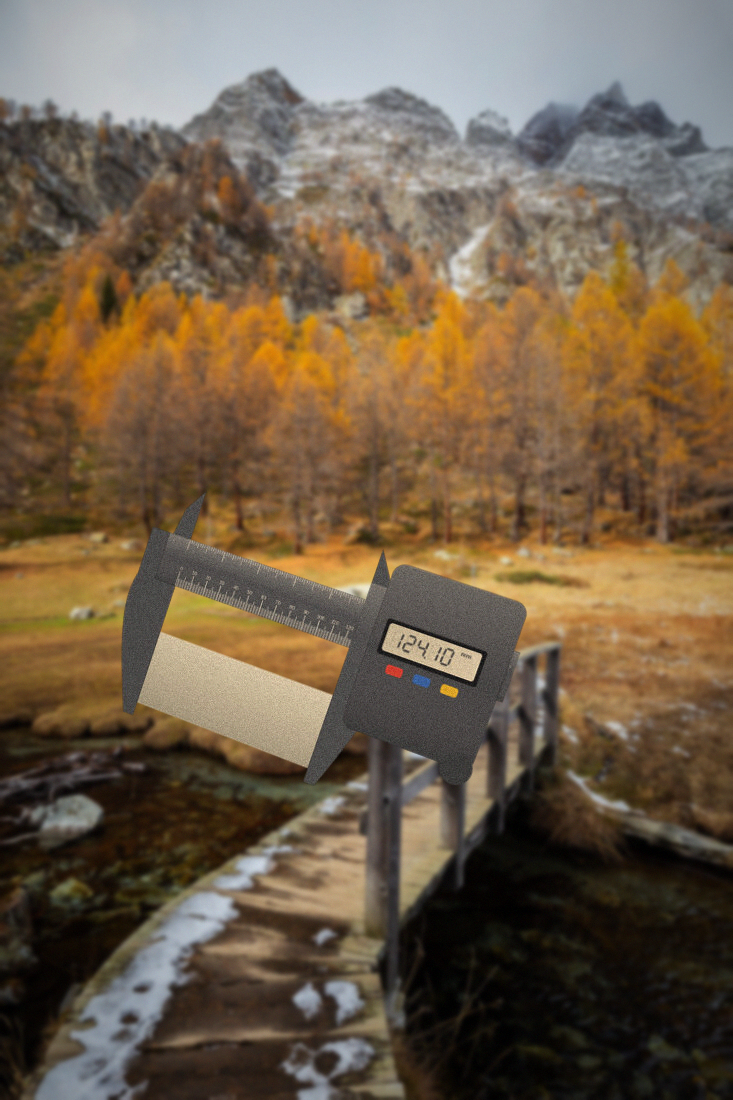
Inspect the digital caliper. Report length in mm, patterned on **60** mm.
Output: **124.10** mm
